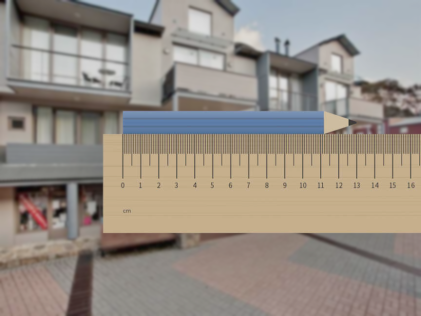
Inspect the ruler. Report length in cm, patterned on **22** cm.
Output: **13** cm
